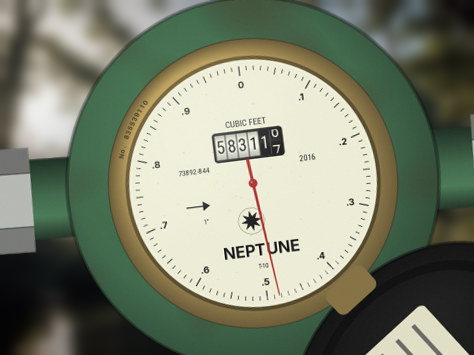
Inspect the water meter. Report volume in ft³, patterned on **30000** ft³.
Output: **583116.48** ft³
